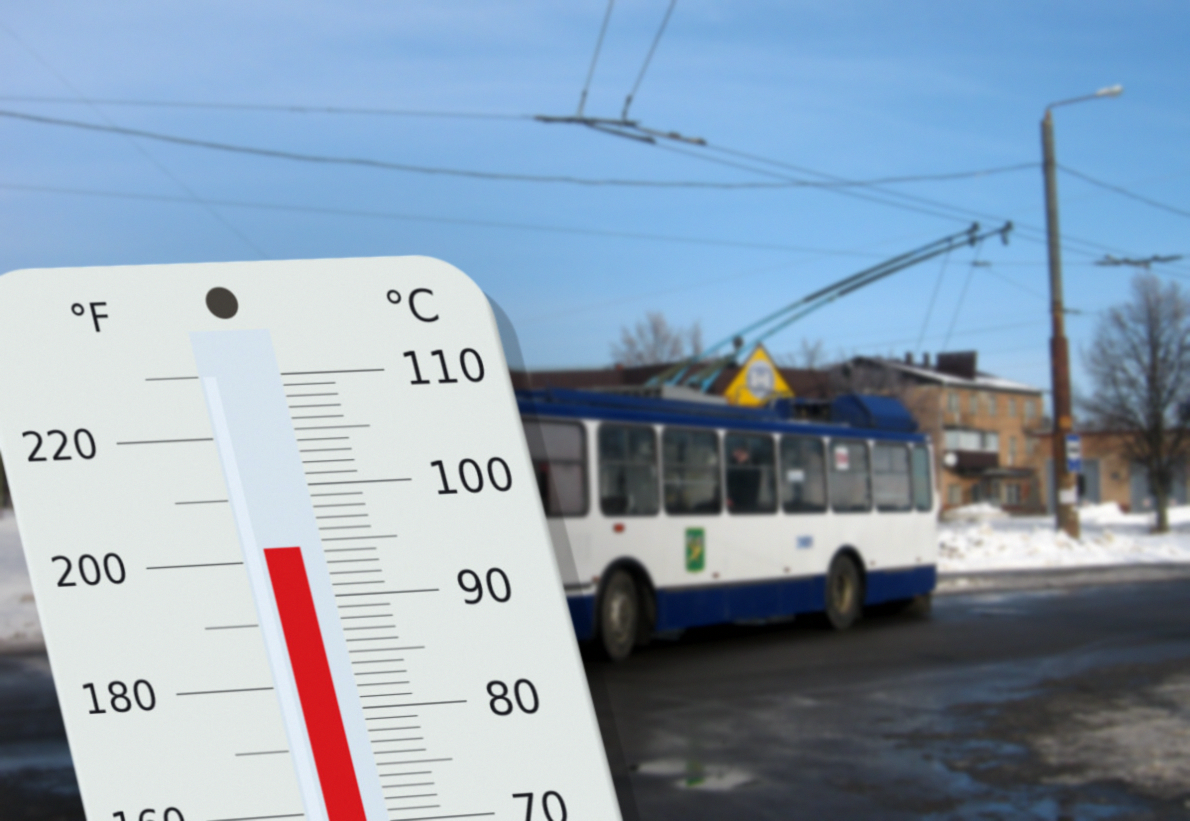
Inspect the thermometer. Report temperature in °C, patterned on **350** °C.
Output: **94.5** °C
